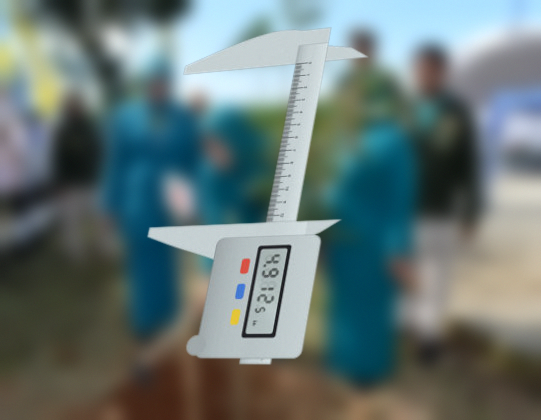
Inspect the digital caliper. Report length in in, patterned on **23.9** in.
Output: **4.9125** in
